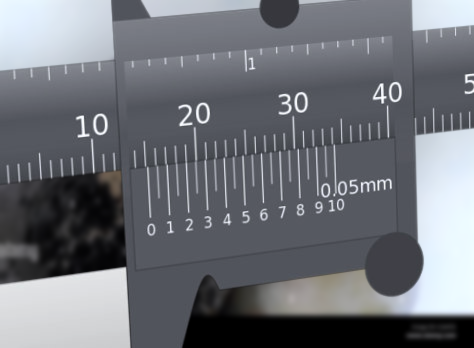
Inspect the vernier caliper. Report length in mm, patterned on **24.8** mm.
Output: **15.2** mm
